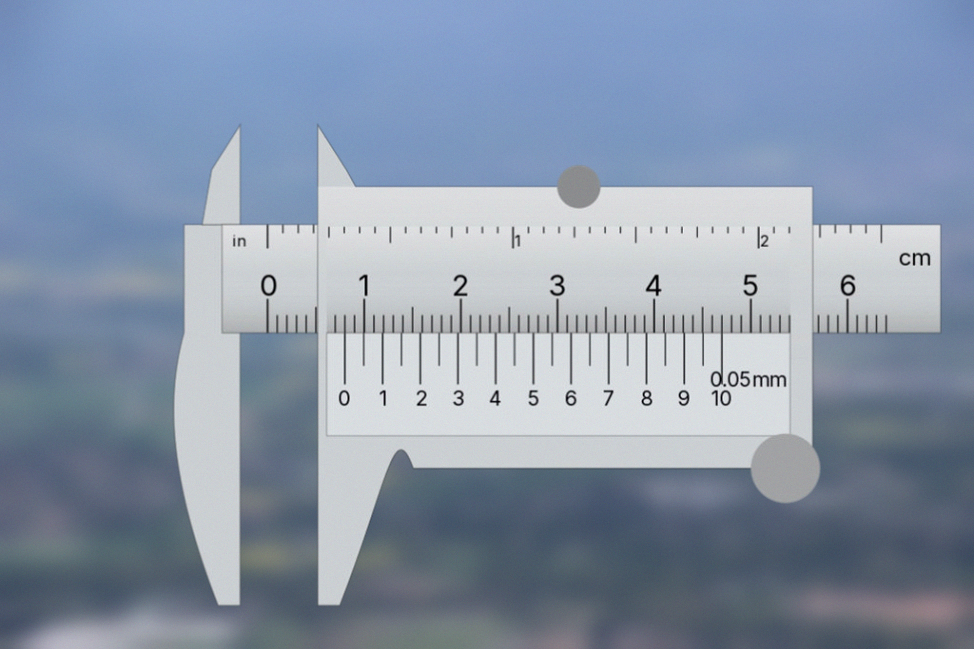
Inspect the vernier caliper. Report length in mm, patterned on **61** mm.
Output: **8.0** mm
